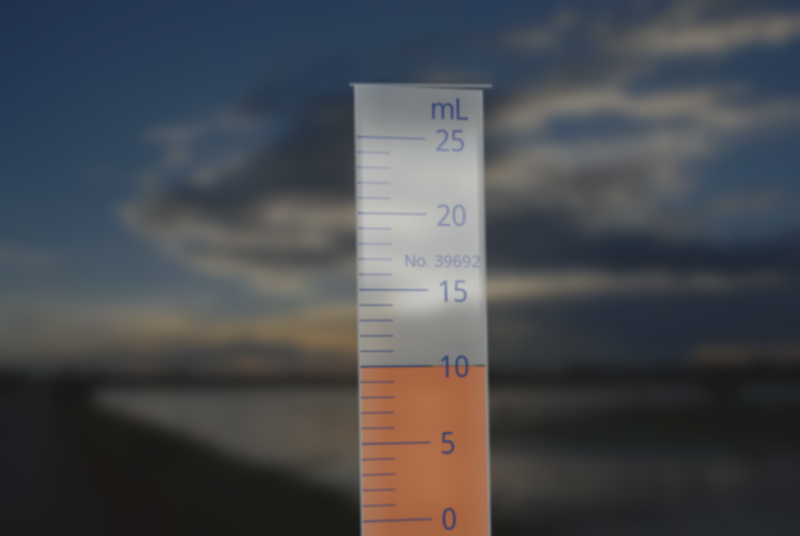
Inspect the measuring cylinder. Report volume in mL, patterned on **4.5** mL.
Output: **10** mL
